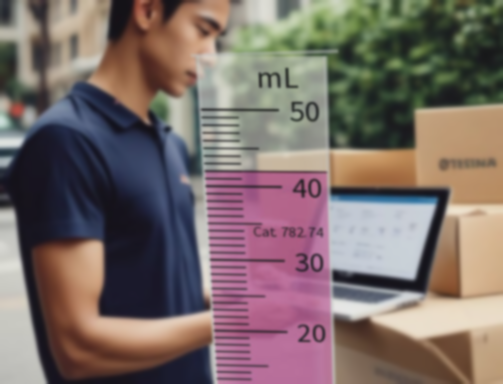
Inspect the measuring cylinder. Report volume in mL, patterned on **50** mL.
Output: **42** mL
